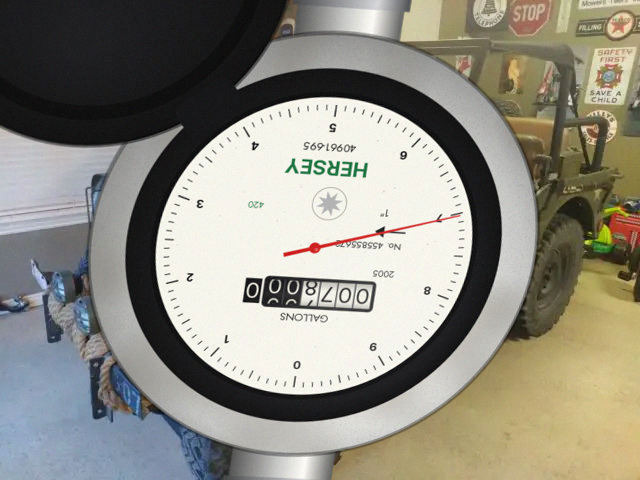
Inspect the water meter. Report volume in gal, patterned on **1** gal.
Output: **77997.0** gal
